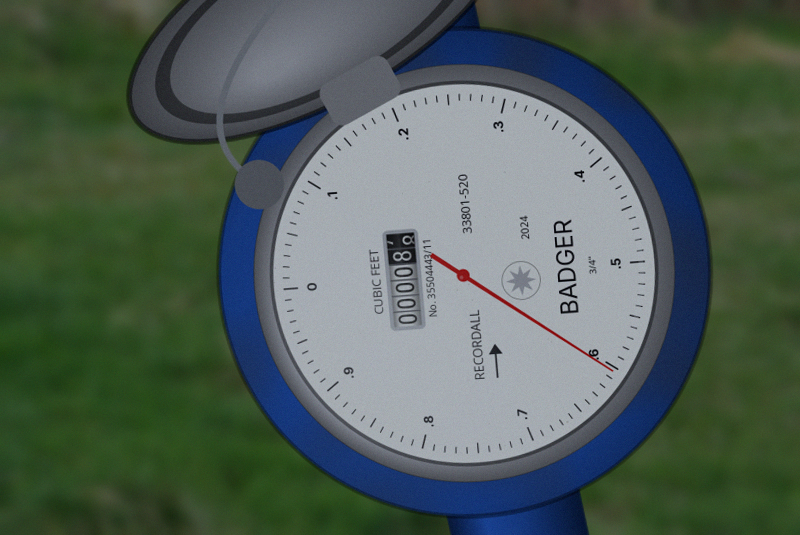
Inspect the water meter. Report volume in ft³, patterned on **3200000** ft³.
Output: **87.60** ft³
